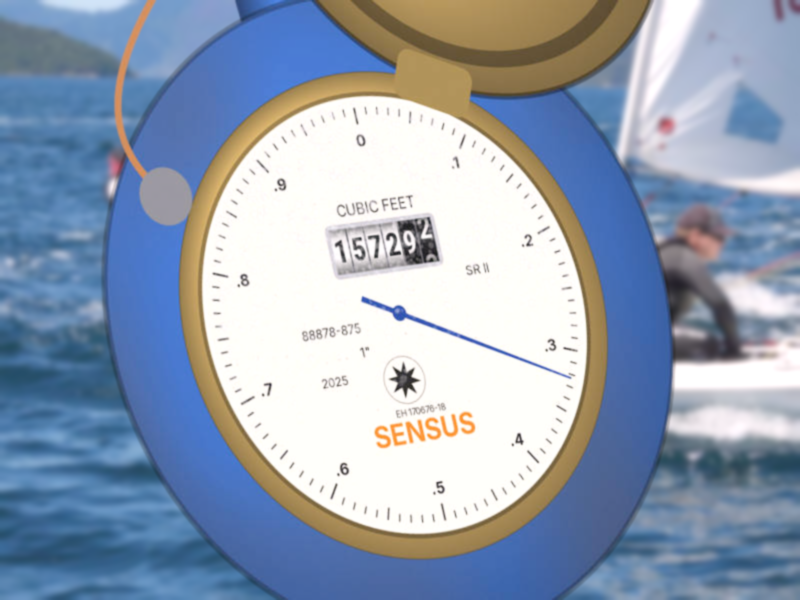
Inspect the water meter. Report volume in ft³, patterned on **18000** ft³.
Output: **157292.32** ft³
